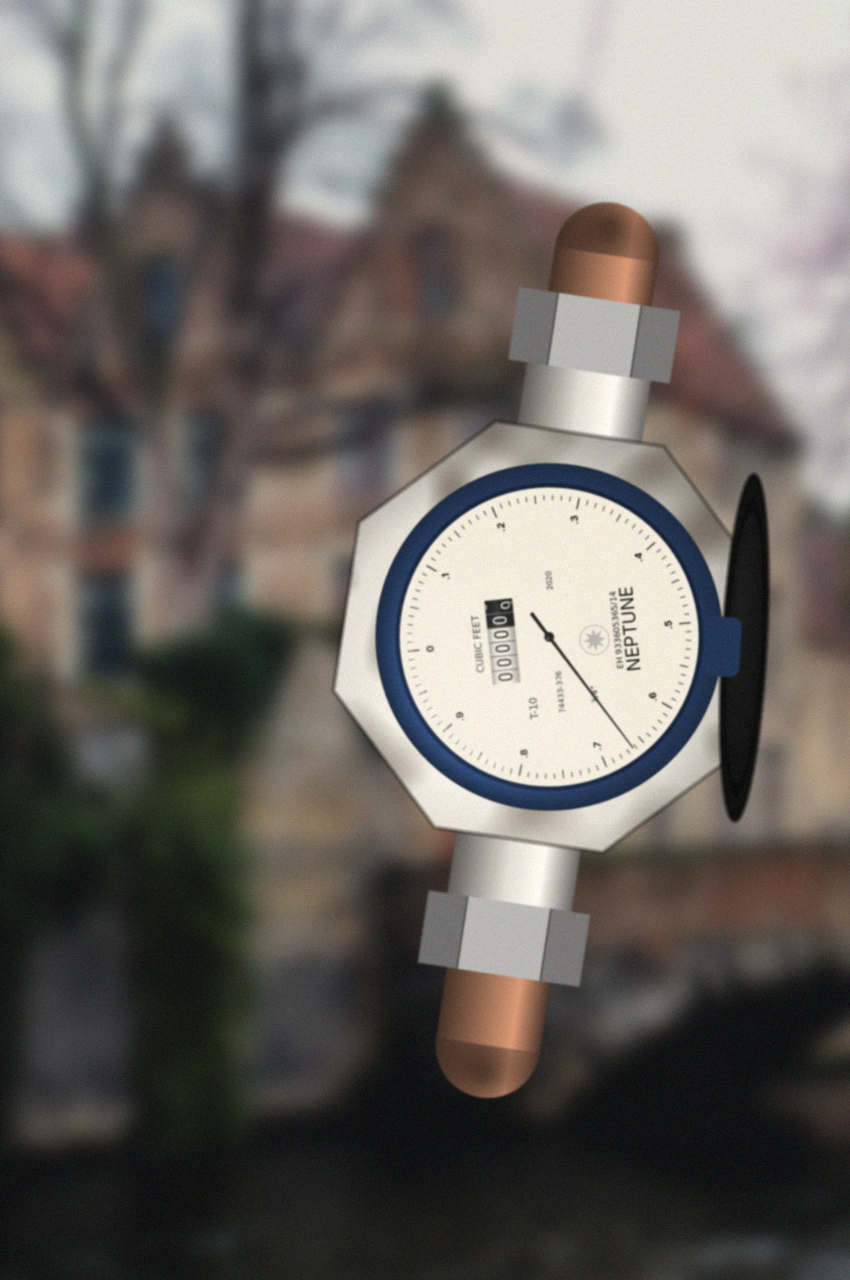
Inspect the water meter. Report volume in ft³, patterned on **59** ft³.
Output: **8.66** ft³
